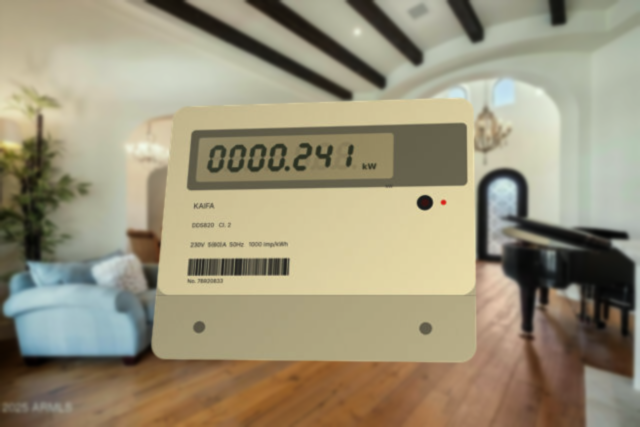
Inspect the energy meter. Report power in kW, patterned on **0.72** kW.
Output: **0.241** kW
